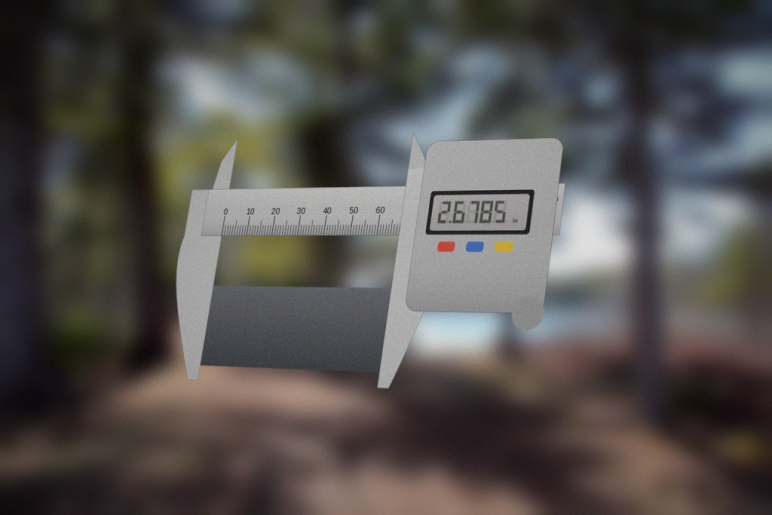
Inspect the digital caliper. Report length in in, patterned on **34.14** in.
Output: **2.6785** in
